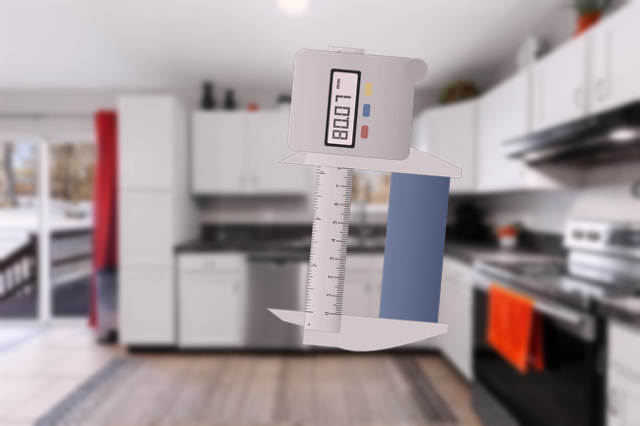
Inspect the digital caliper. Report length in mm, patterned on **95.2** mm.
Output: **80.07** mm
